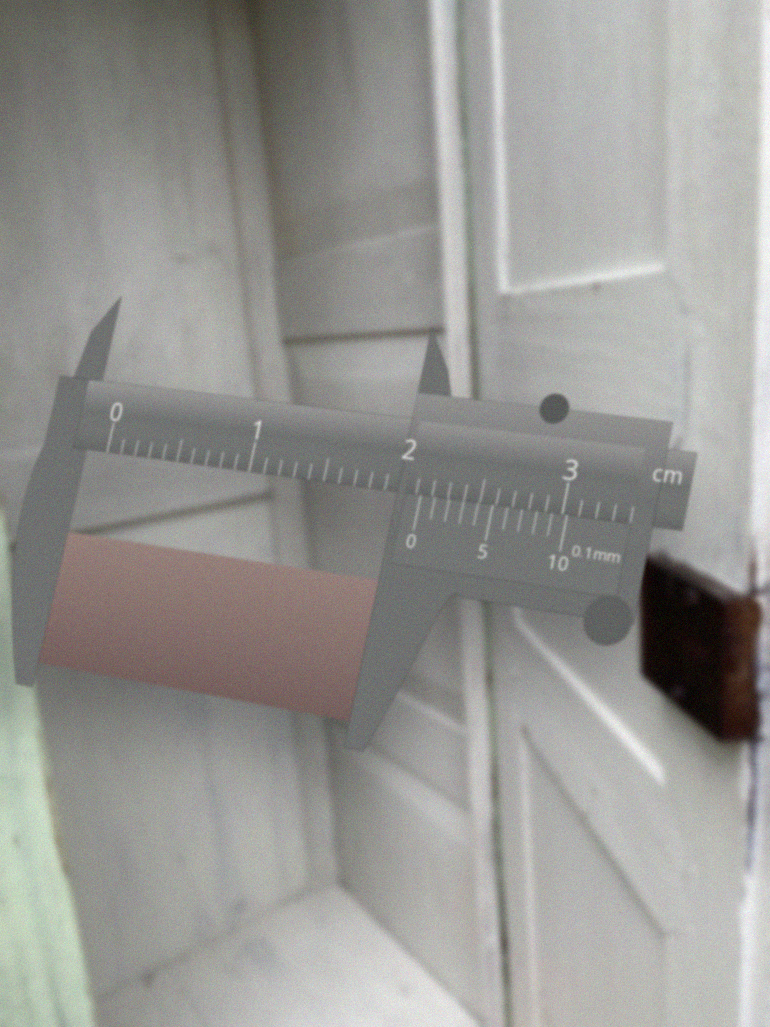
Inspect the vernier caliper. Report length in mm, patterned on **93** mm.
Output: **21.3** mm
